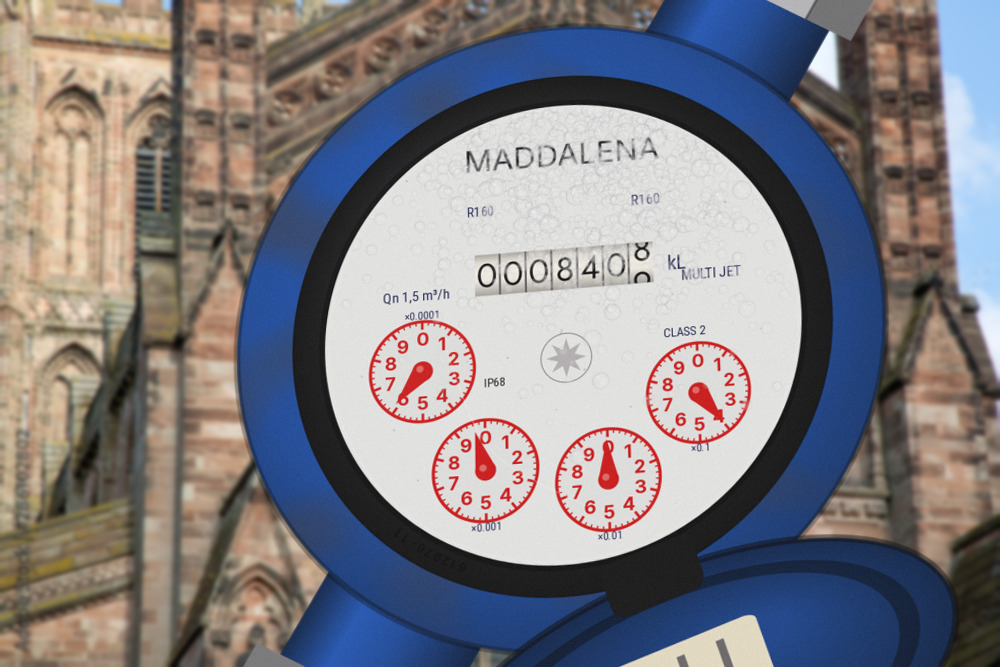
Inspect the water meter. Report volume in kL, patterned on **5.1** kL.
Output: **8408.3996** kL
